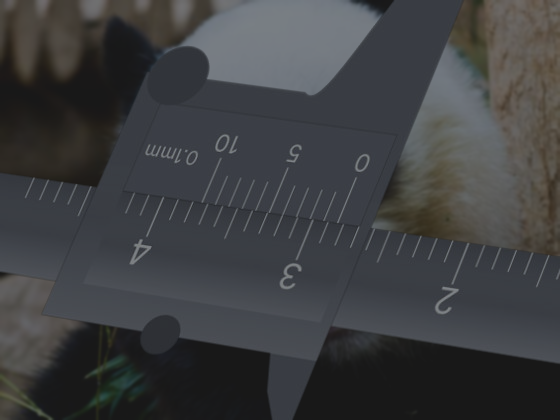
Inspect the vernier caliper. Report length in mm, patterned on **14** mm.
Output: **28.4** mm
